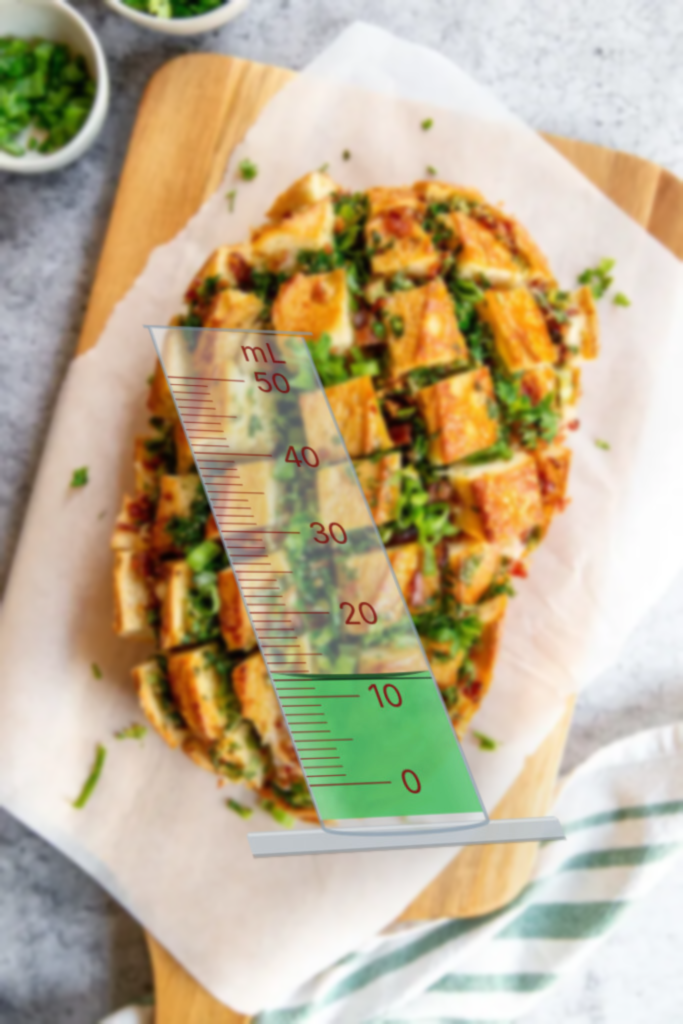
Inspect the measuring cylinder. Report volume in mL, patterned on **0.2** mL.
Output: **12** mL
